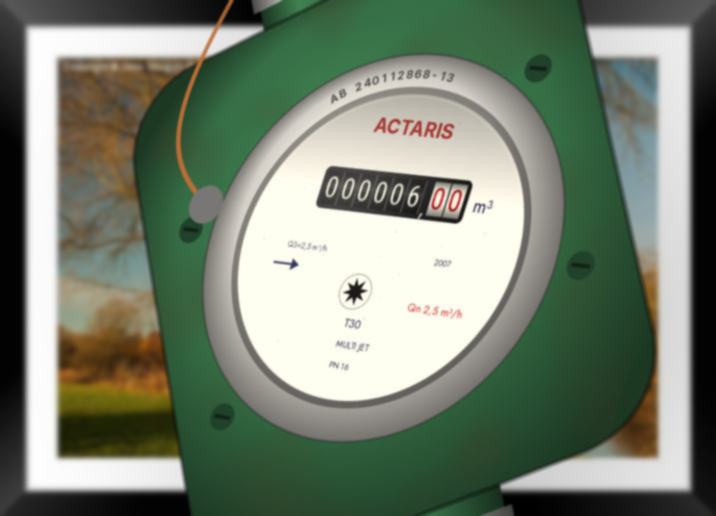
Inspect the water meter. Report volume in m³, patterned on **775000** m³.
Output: **6.00** m³
